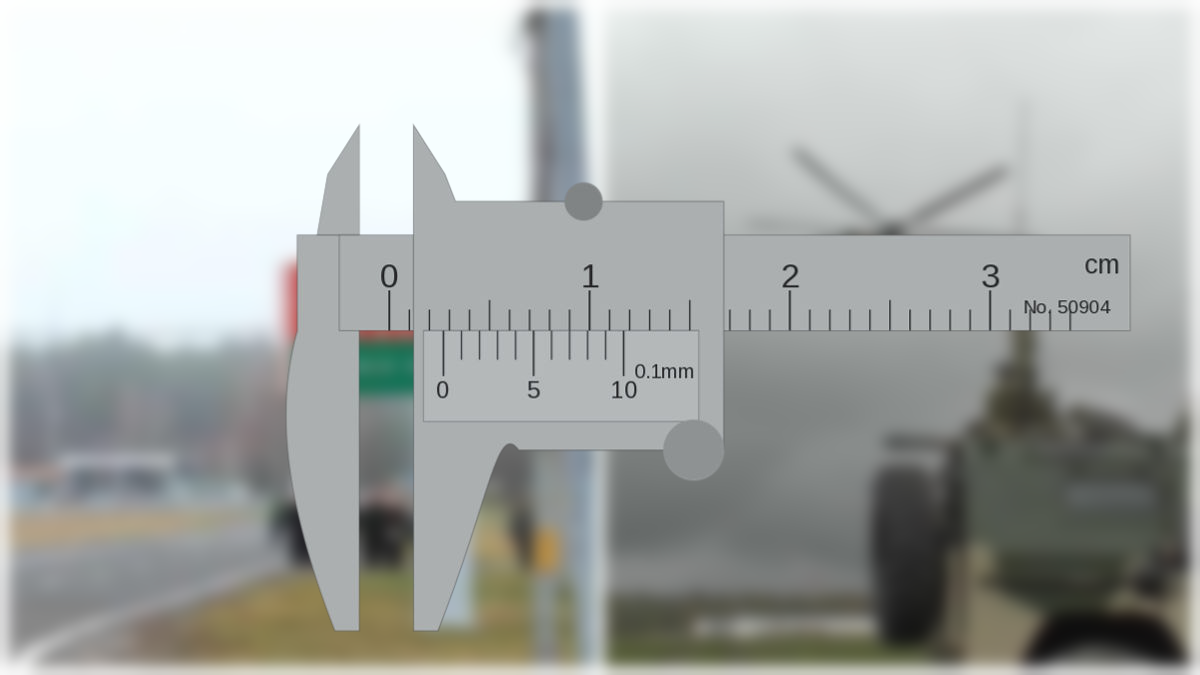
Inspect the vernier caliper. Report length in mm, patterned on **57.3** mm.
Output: **2.7** mm
